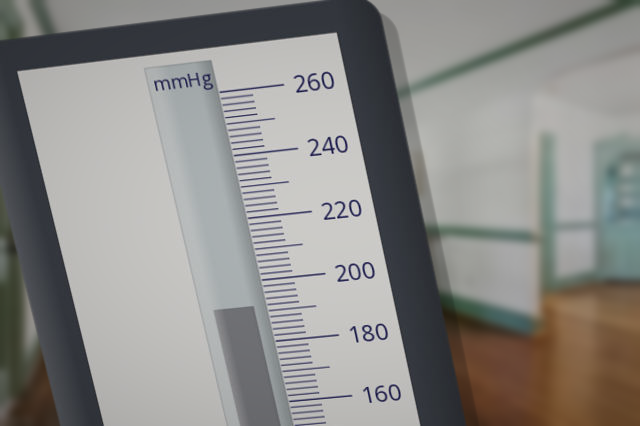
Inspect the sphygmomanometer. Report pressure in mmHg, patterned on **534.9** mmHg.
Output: **192** mmHg
